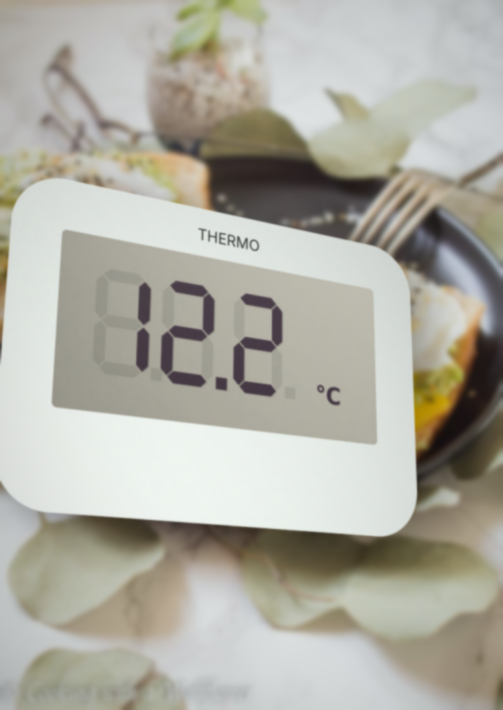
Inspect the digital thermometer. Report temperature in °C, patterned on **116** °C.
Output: **12.2** °C
